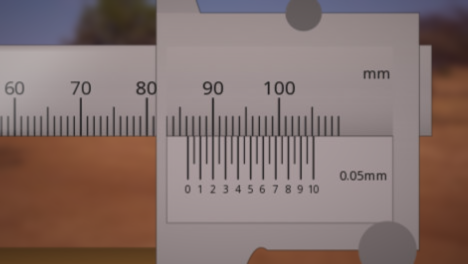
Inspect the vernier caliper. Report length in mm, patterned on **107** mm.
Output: **86.2** mm
